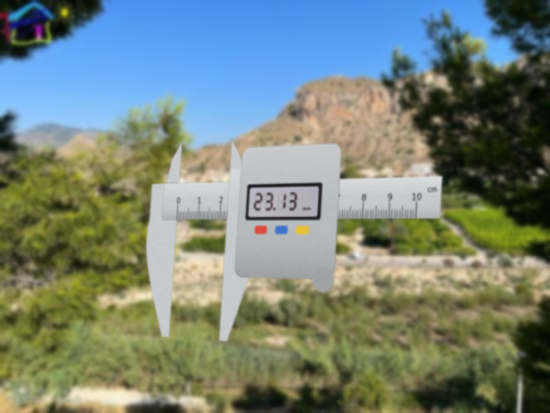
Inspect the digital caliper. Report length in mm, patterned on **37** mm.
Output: **23.13** mm
